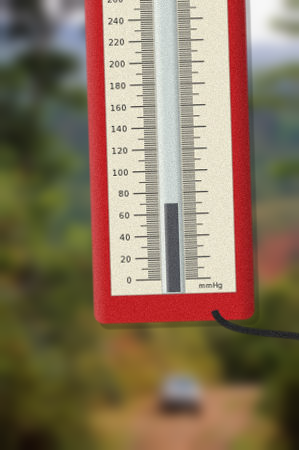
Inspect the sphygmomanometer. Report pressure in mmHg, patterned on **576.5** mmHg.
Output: **70** mmHg
